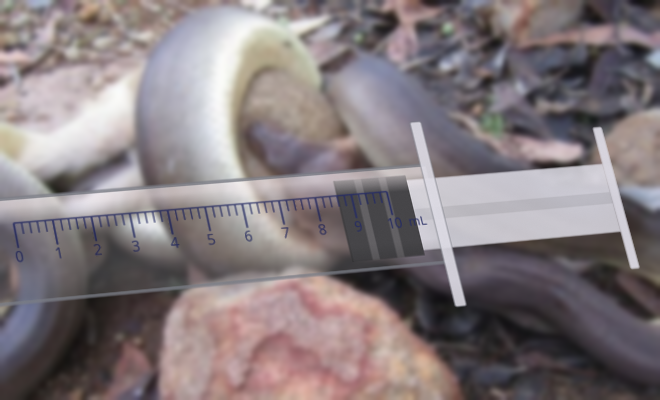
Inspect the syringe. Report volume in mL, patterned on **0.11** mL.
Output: **8.6** mL
